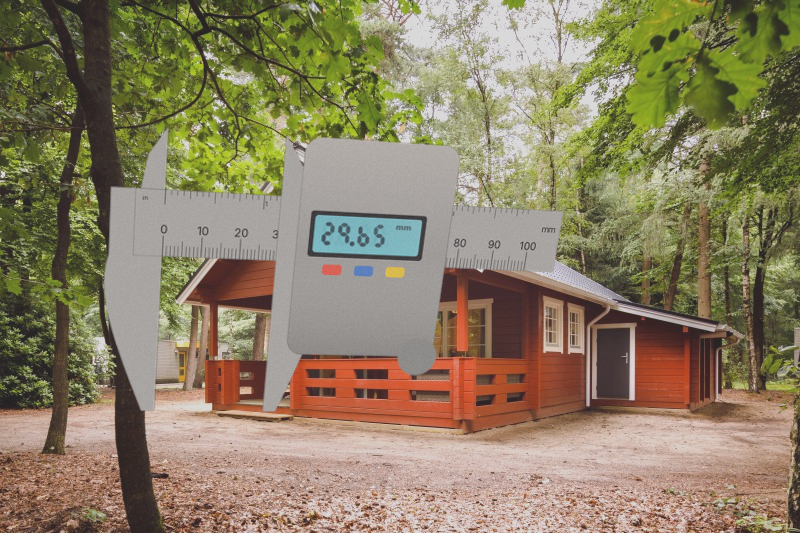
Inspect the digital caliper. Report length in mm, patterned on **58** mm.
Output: **29.65** mm
